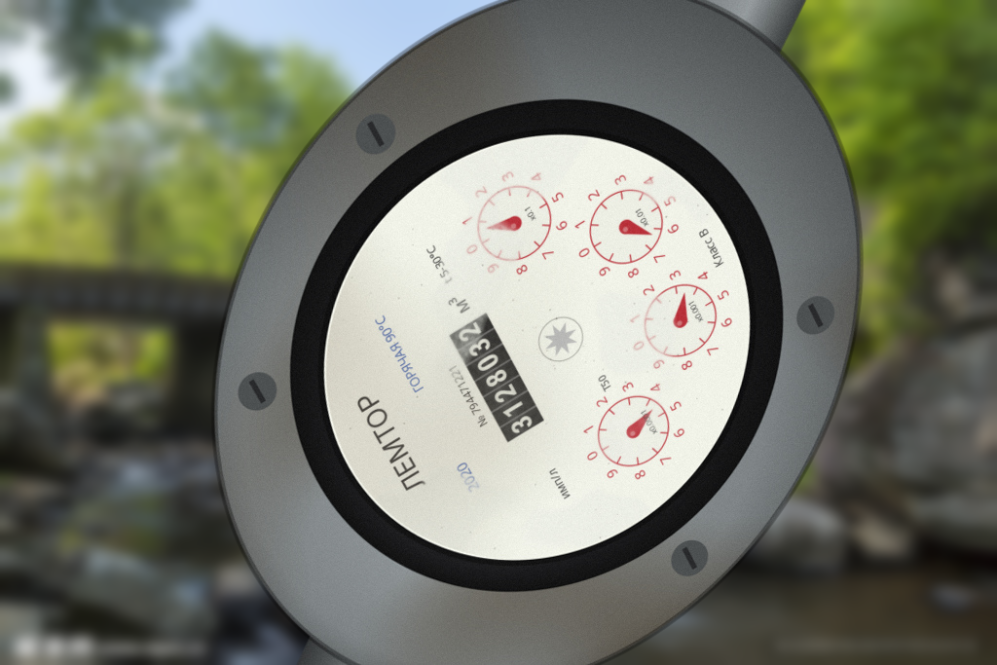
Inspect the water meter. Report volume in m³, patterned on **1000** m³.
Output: **3128032.0634** m³
